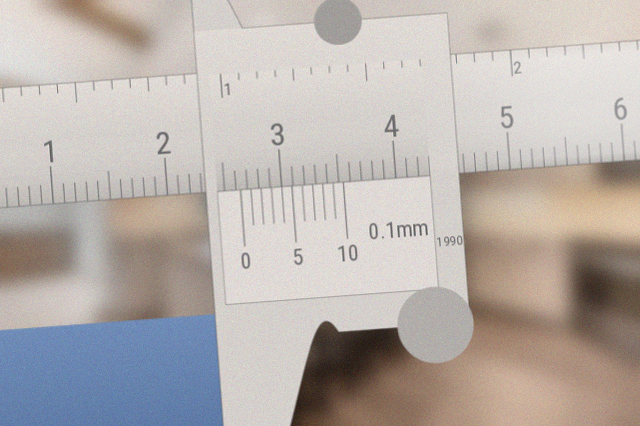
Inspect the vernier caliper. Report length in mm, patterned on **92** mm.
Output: **26.4** mm
